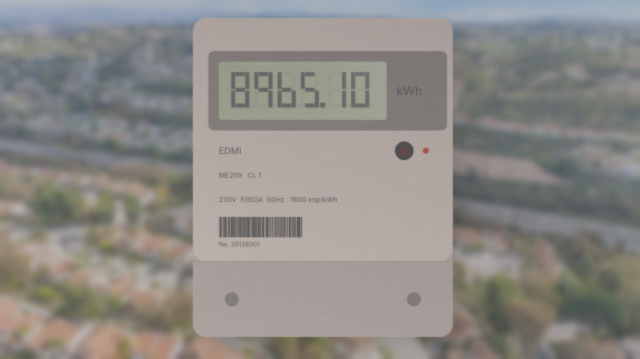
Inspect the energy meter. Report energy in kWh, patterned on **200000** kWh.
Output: **8965.10** kWh
